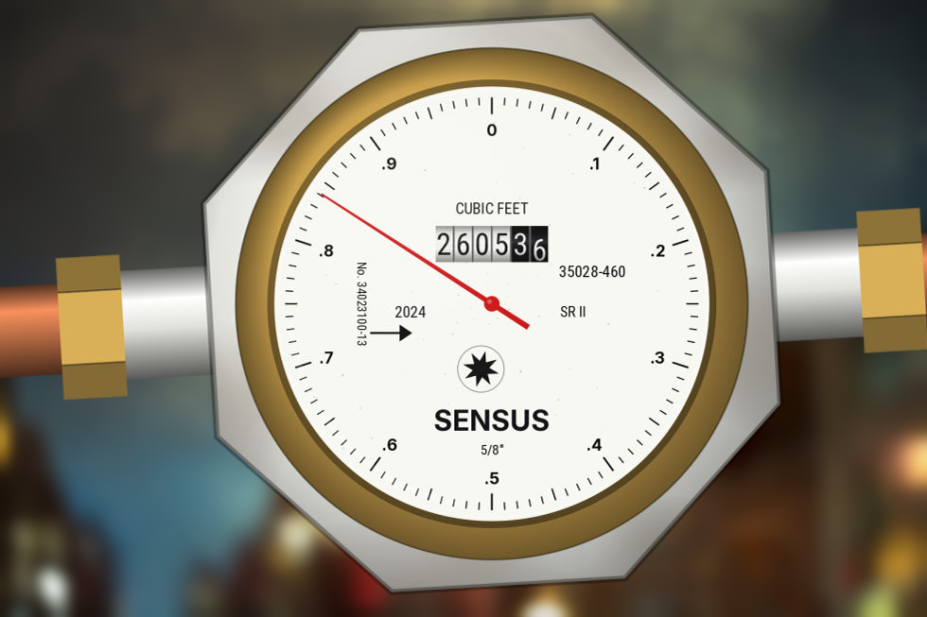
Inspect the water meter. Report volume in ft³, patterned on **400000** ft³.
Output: **260535.84** ft³
